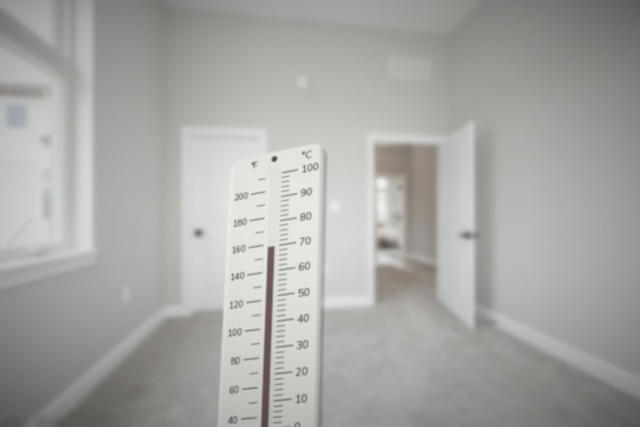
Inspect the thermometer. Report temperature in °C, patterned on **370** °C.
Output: **70** °C
